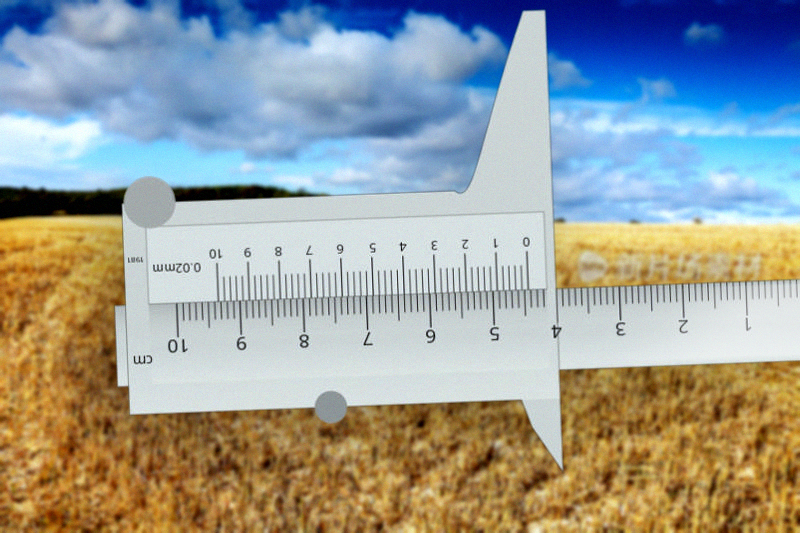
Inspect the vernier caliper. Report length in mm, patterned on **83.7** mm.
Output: **44.4** mm
